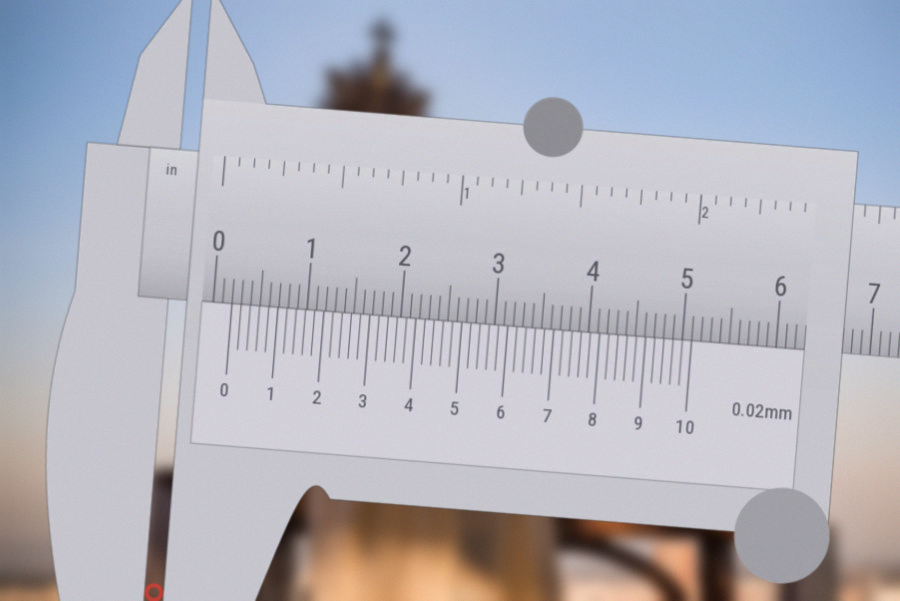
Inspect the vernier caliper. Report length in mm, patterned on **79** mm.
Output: **2.0** mm
